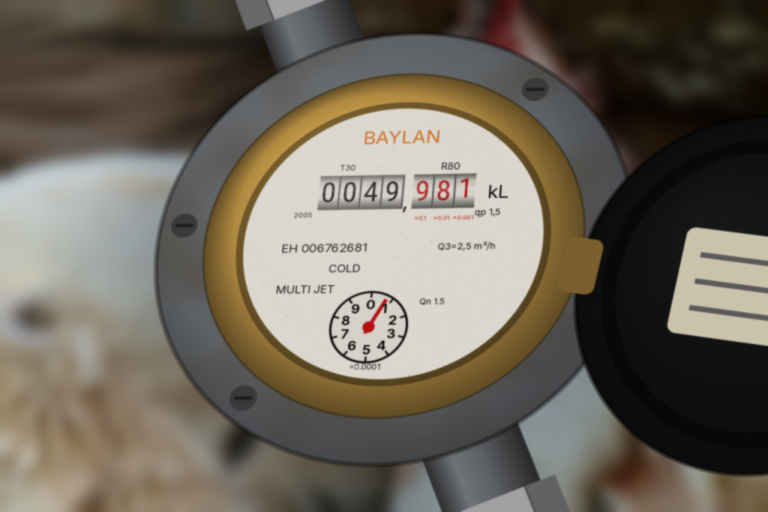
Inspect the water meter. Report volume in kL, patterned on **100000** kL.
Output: **49.9810** kL
